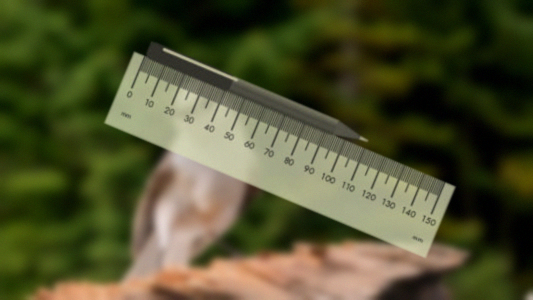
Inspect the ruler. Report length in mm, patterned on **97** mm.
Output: **110** mm
